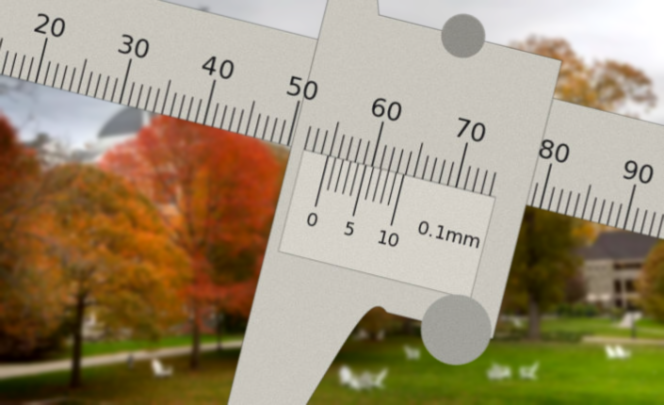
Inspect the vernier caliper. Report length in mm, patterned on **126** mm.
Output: **54.8** mm
